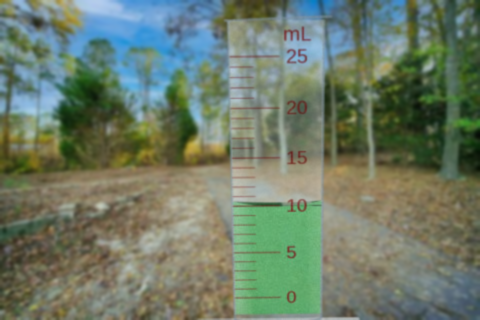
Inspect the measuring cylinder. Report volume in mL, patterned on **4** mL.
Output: **10** mL
